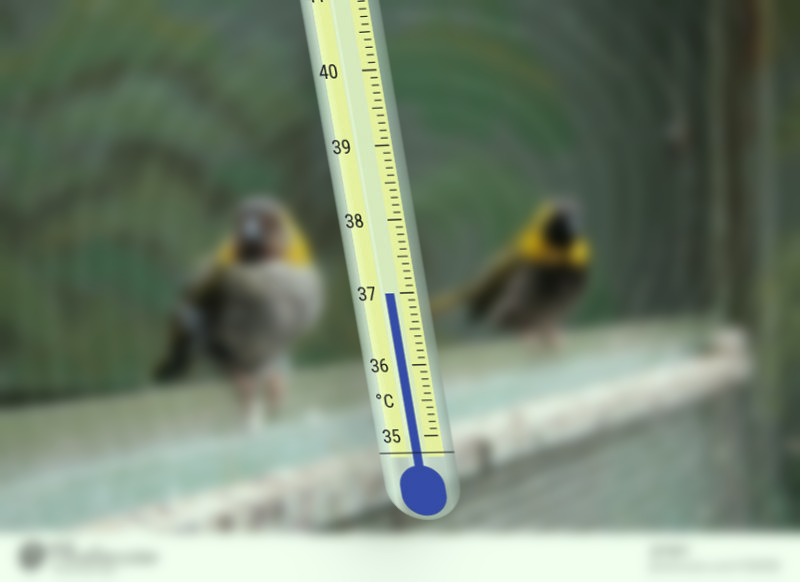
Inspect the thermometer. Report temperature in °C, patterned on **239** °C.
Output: **37** °C
